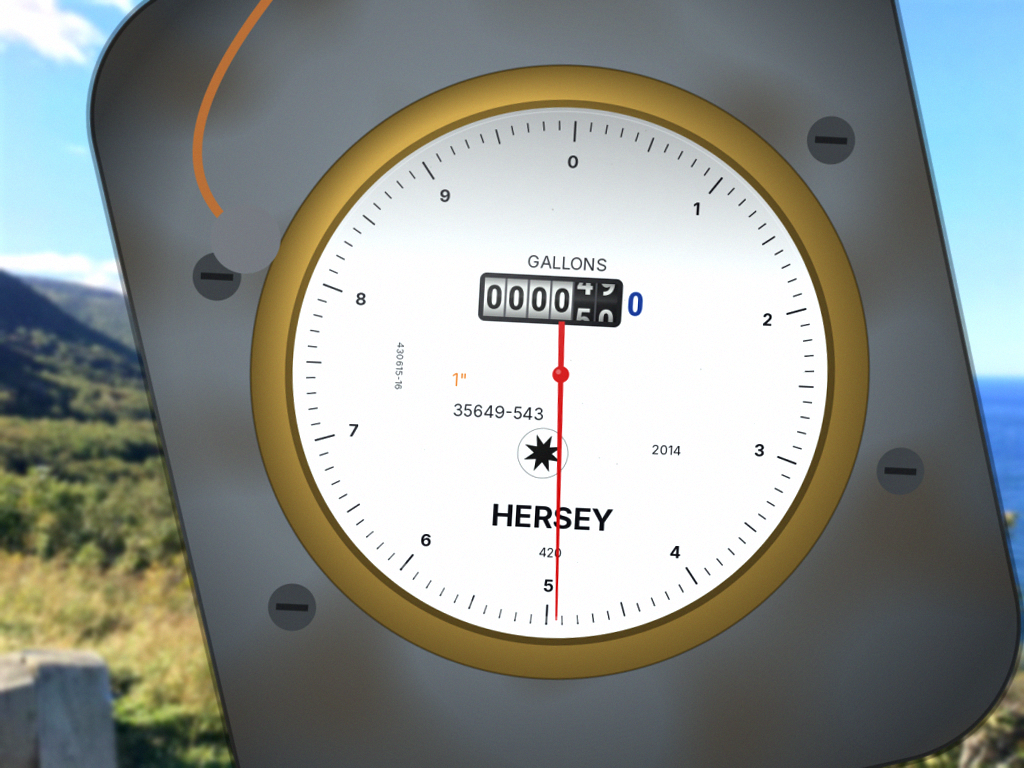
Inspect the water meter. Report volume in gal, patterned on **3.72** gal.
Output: **494.9** gal
